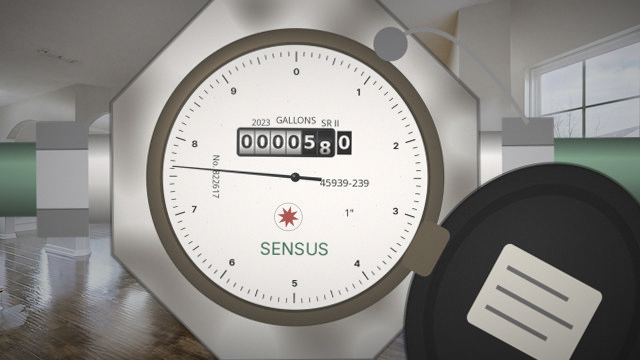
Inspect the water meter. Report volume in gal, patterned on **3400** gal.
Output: **577.6** gal
